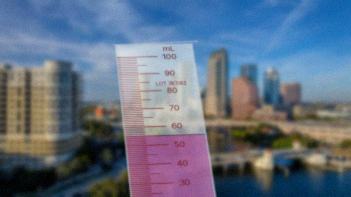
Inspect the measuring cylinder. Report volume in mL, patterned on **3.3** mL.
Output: **55** mL
